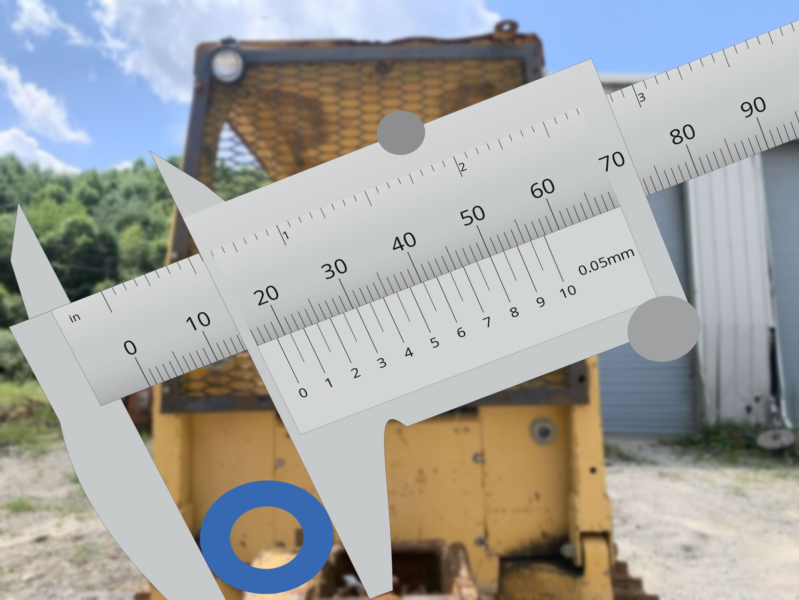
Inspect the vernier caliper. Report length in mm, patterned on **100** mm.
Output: **18.8** mm
